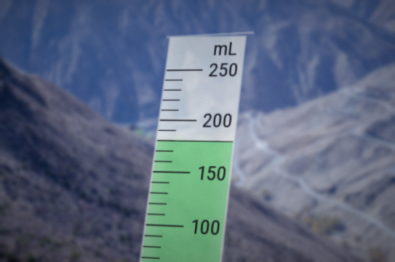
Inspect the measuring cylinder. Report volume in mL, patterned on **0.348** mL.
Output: **180** mL
